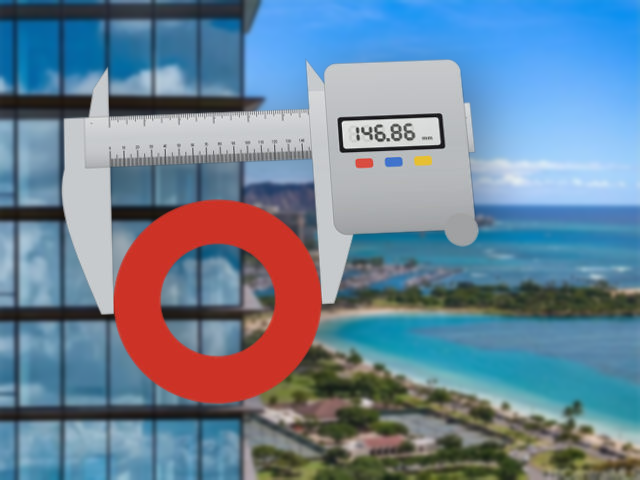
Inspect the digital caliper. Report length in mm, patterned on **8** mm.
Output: **146.86** mm
